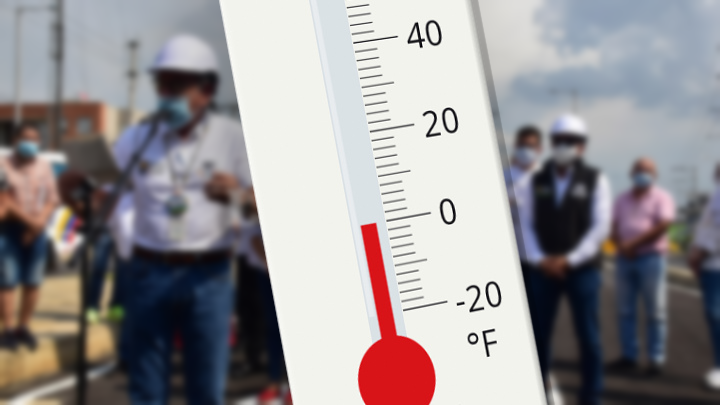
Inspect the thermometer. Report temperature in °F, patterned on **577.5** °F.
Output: **0** °F
